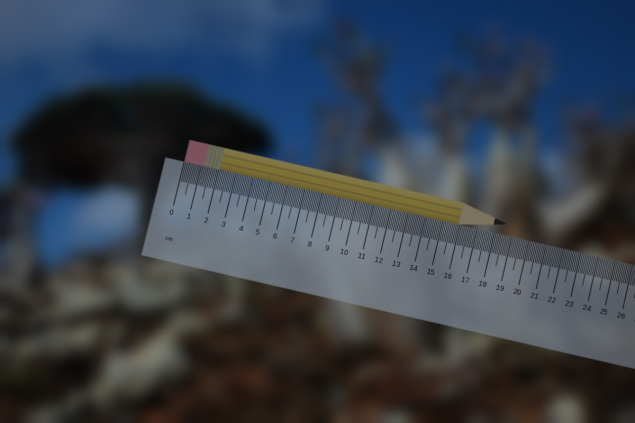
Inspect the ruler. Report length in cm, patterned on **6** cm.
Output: **18.5** cm
